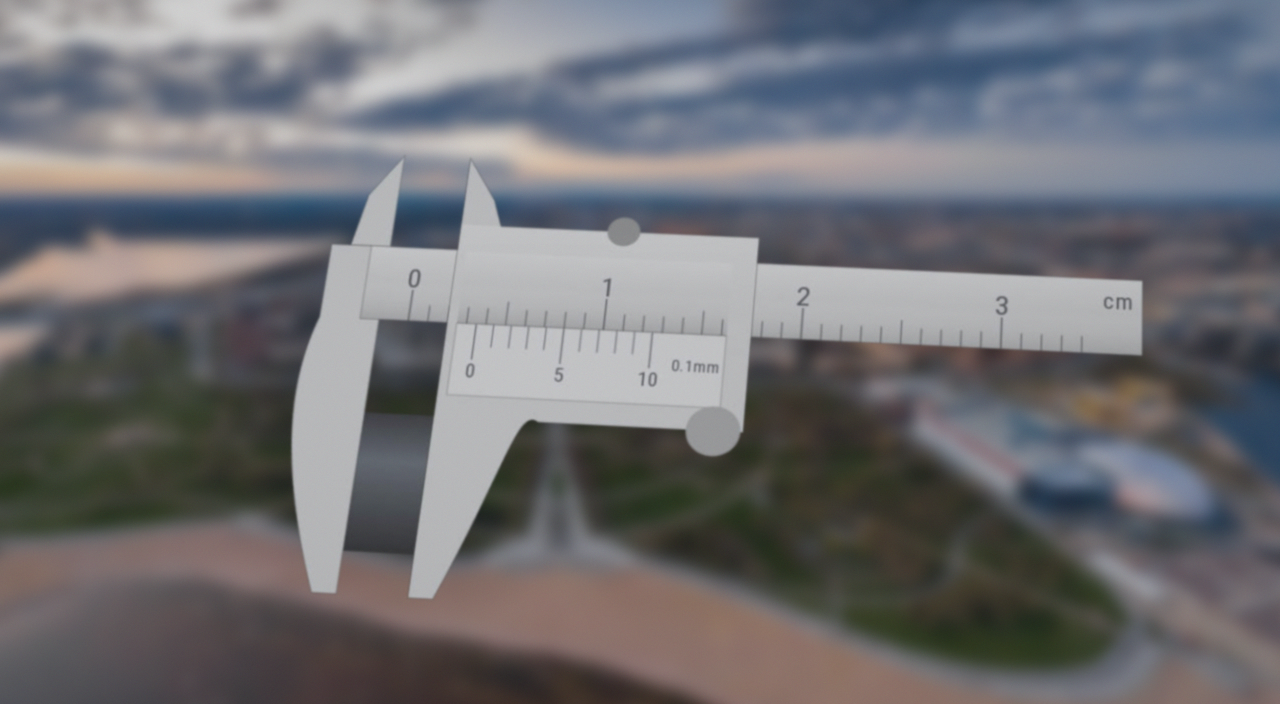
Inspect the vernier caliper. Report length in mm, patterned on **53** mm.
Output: **3.5** mm
